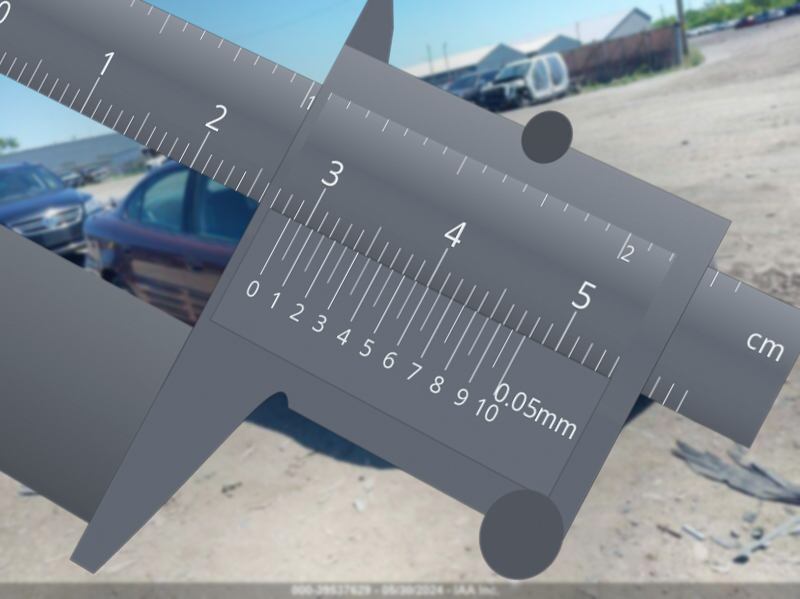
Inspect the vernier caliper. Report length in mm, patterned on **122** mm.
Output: **28.7** mm
